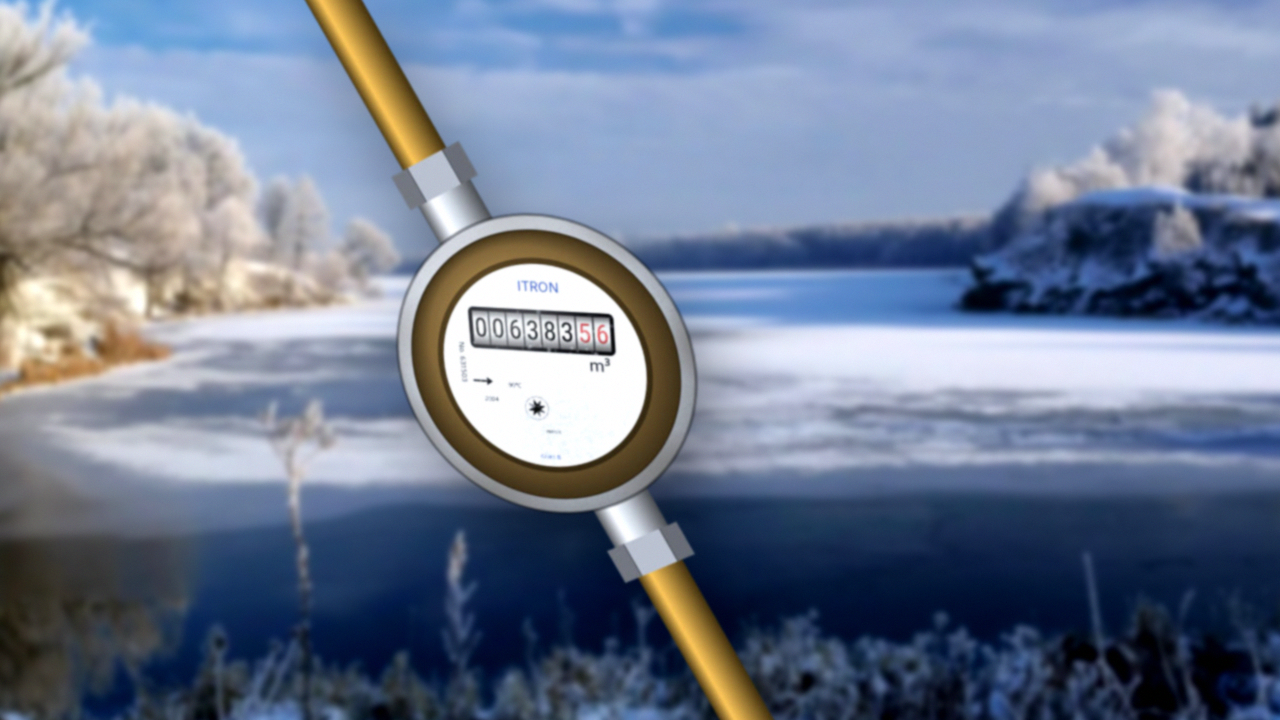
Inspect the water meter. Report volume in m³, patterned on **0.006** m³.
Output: **6383.56** m³
